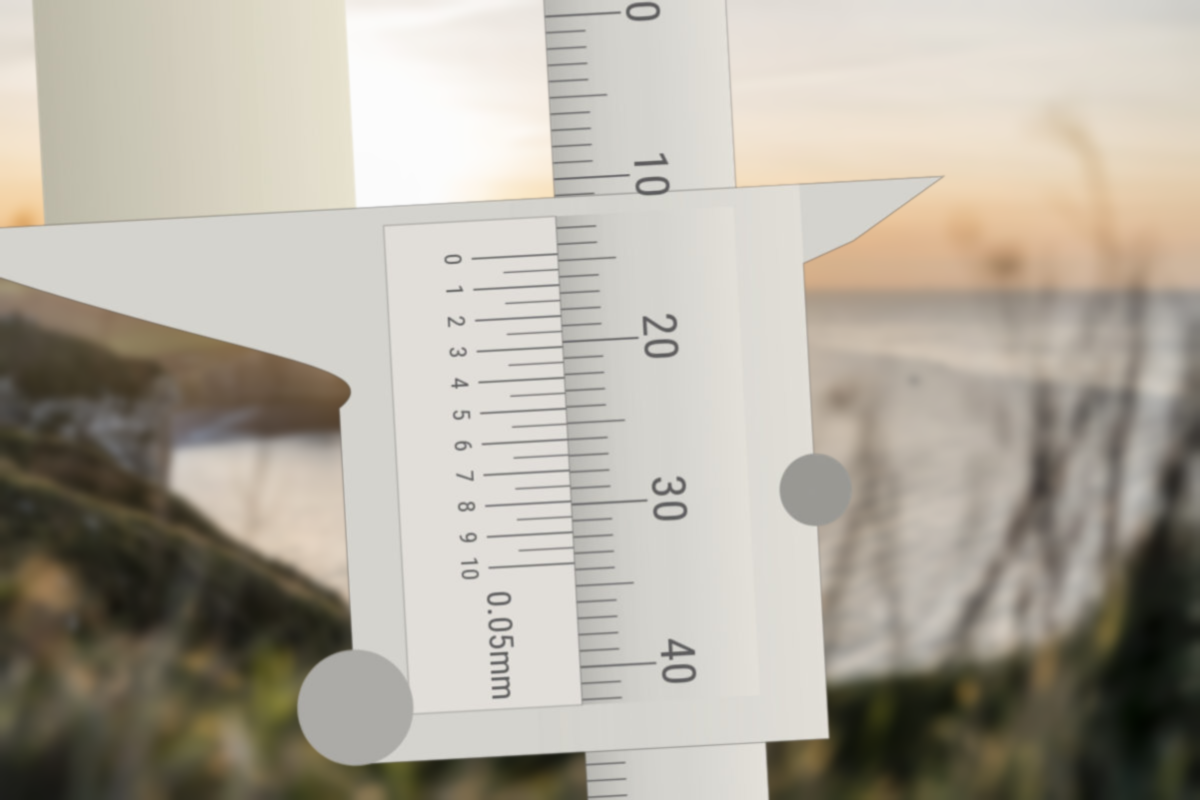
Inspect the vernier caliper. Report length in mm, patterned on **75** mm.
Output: **14.6** mm
